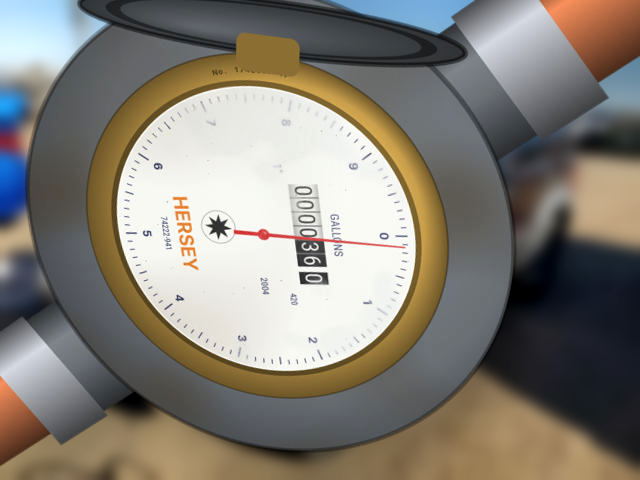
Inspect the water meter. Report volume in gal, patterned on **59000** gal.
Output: **360.1** gal
